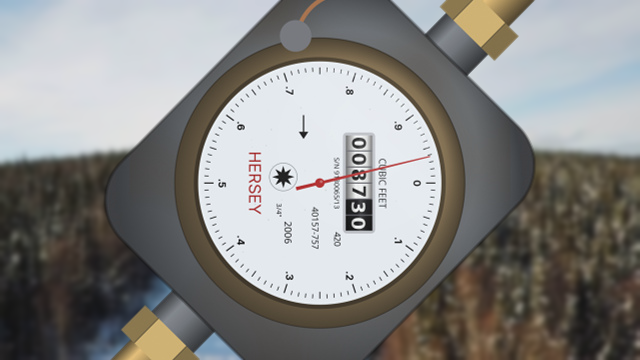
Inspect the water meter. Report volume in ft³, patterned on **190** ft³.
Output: **8729.96** ft³
